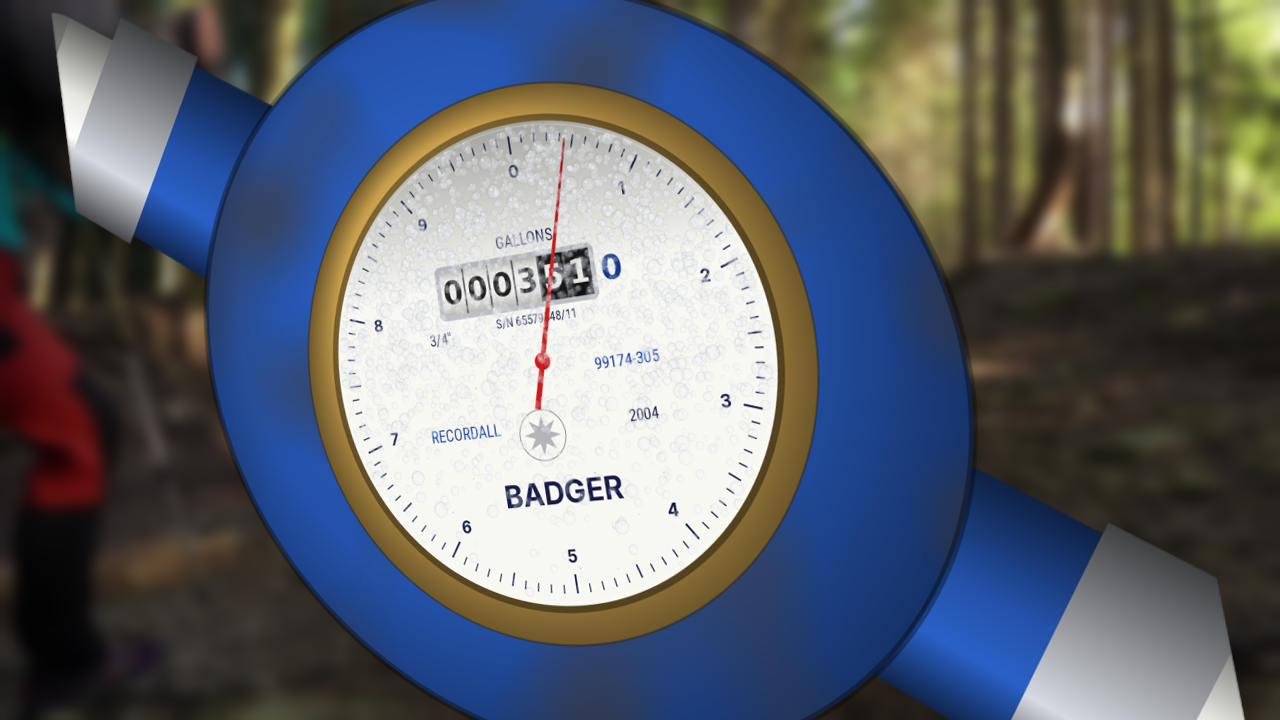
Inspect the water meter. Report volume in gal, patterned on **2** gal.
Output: **3510.4** gal
